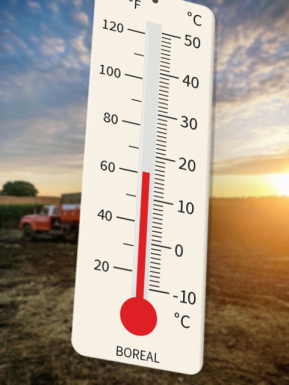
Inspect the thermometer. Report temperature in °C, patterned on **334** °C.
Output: **16** °C
